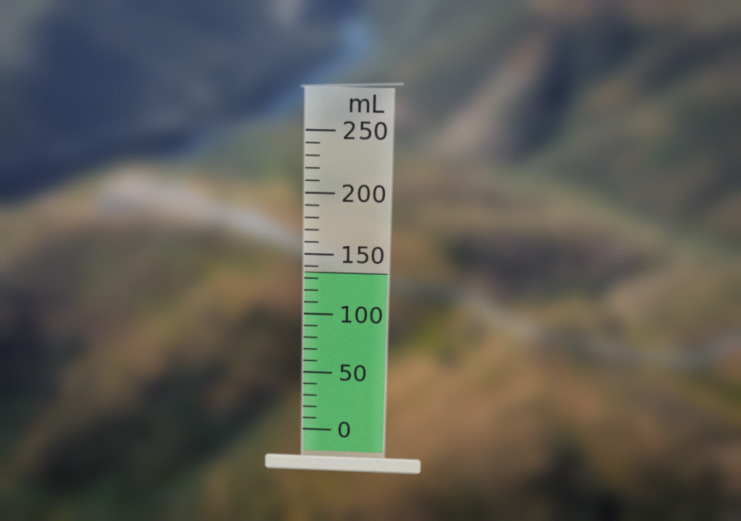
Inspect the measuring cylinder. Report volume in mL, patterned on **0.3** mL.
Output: **135** mL
